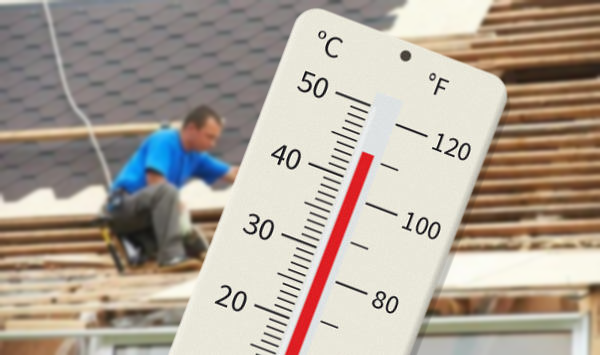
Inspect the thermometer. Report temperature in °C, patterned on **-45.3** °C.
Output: **44** °C
